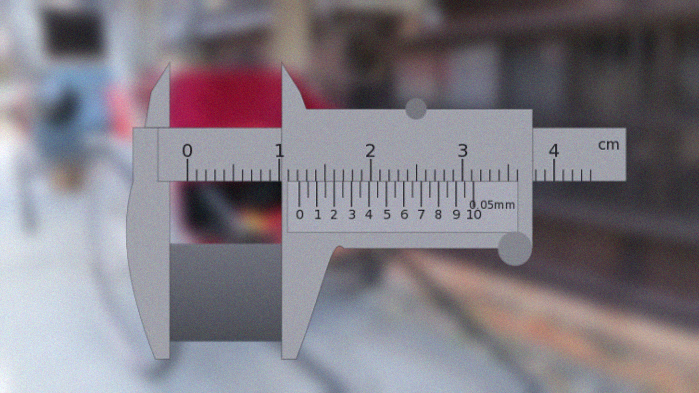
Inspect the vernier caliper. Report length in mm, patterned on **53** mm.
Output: **12.2** mm
